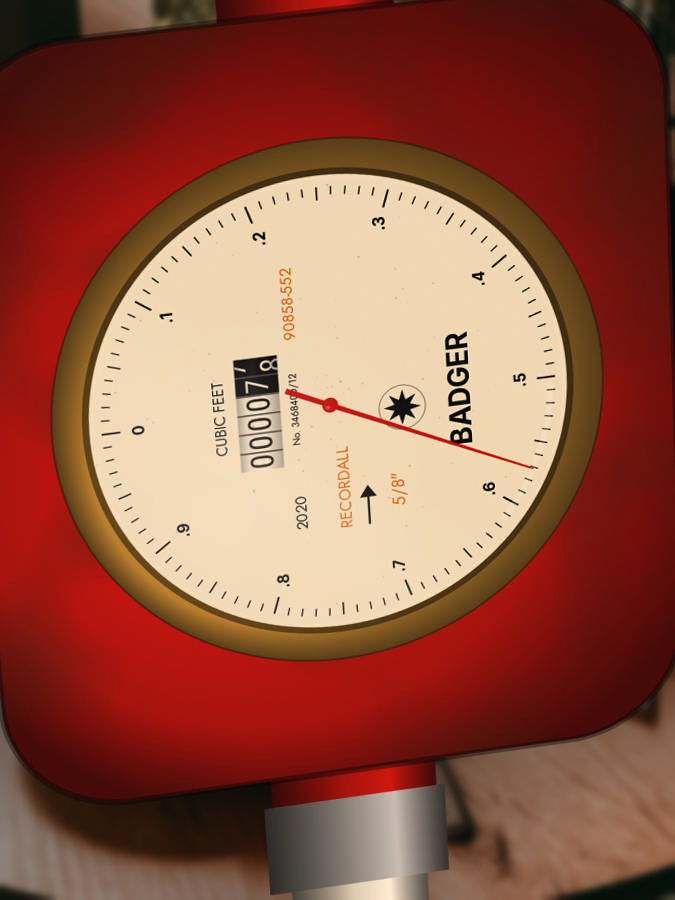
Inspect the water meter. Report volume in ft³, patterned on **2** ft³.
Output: **77.57** ft³
